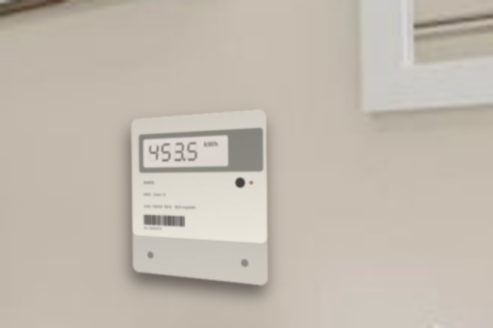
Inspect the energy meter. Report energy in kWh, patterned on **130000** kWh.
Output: **453.5** kWh
